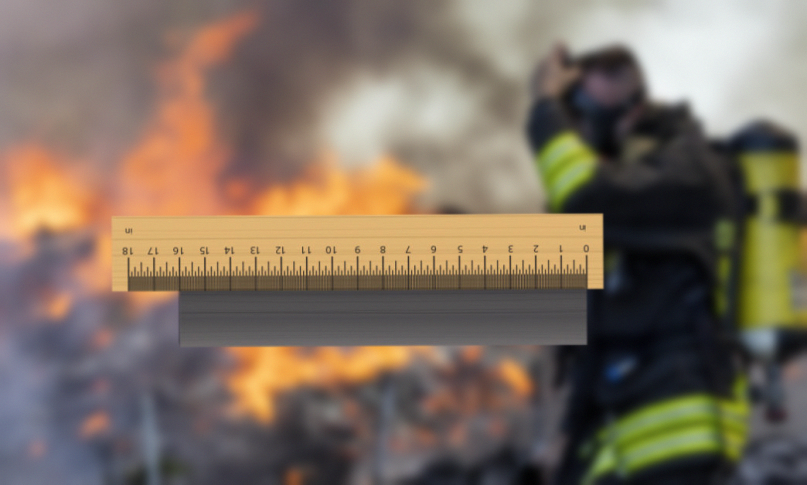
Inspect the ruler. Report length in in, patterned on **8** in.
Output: **16** in
